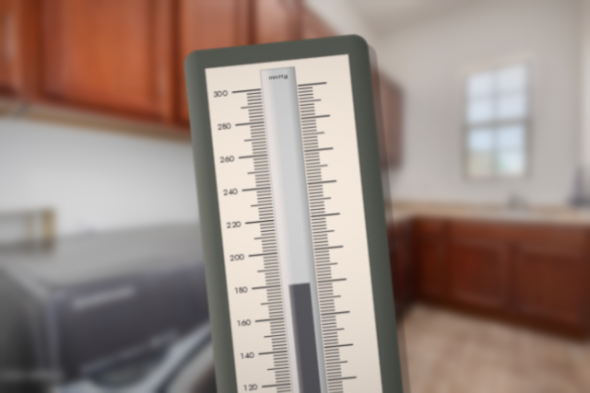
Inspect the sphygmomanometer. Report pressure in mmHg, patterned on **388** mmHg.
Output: **180** mmHg
